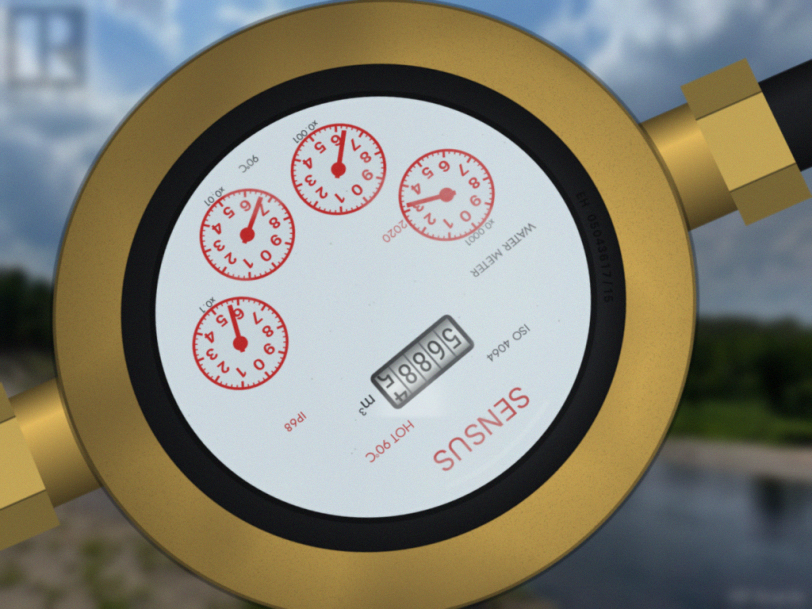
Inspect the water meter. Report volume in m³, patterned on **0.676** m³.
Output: **56884.5663** m³
